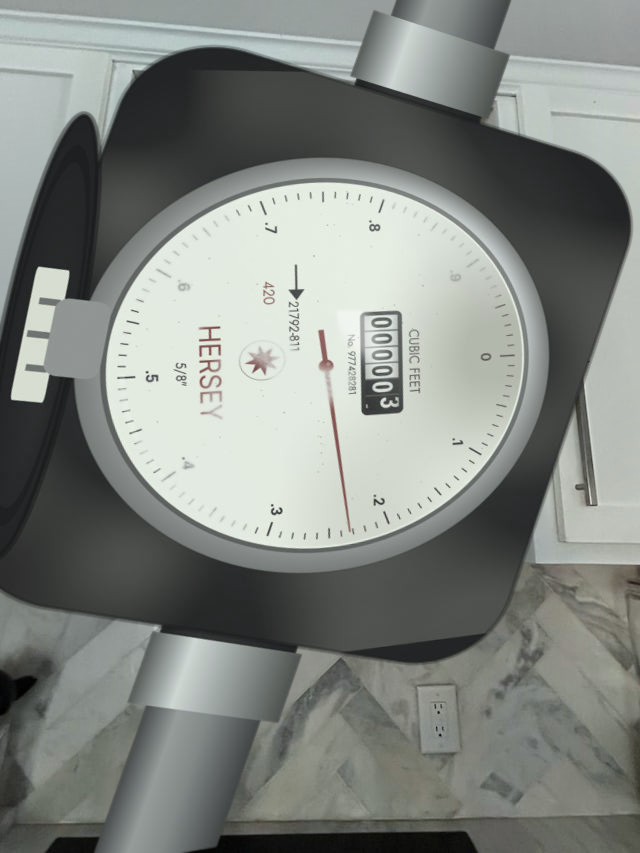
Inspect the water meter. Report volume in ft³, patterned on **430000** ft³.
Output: **3.23** ft³
